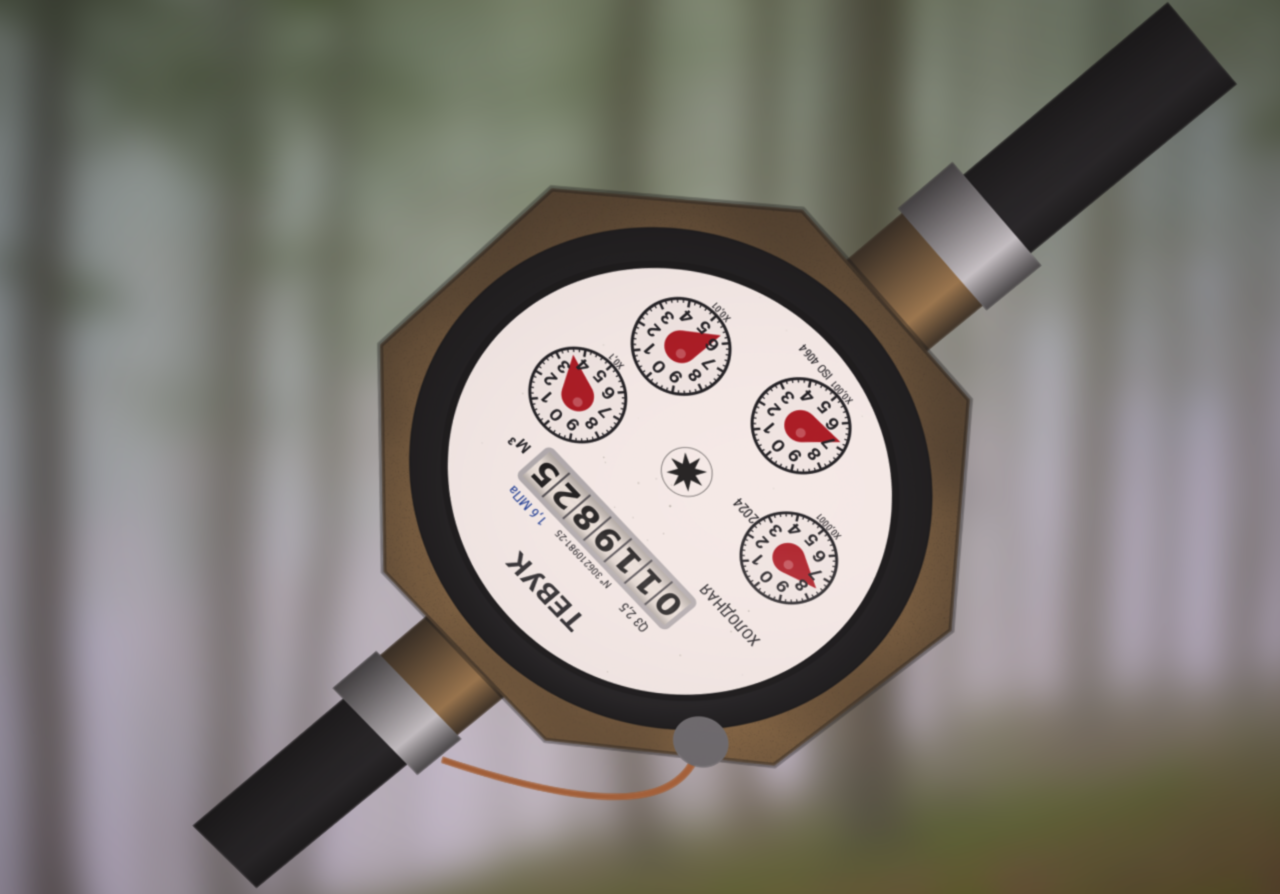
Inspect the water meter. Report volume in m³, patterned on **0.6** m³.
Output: **119825.3567** m³
